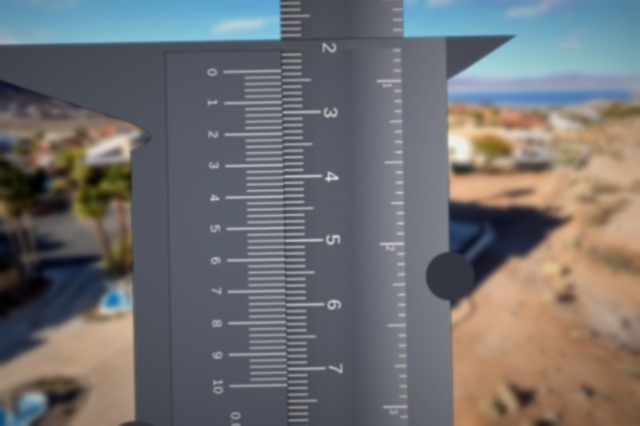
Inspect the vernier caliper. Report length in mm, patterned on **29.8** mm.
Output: **23.5** mm
